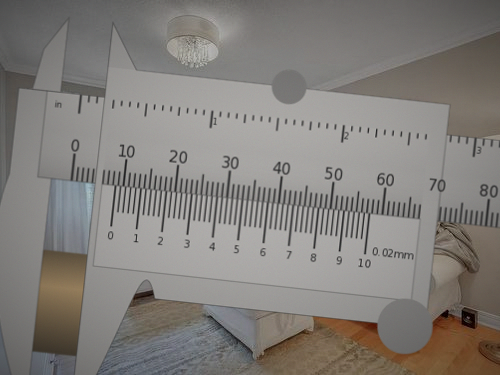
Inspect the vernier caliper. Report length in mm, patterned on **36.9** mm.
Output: **8.5** mm
